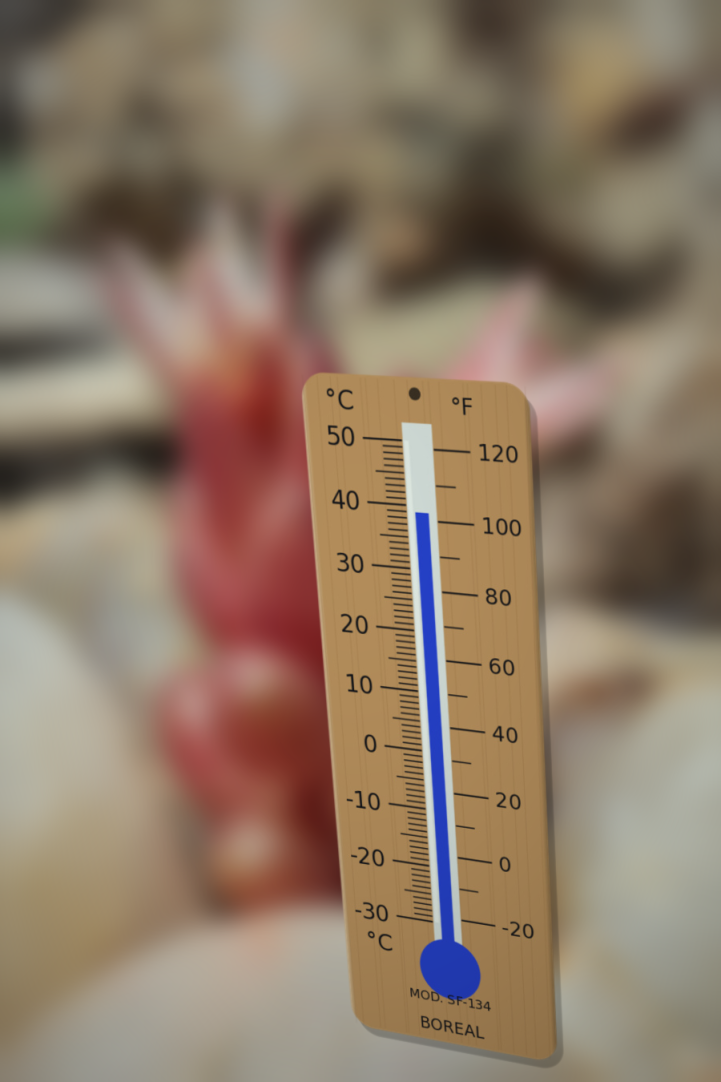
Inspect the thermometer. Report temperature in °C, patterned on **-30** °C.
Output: **39** °C
